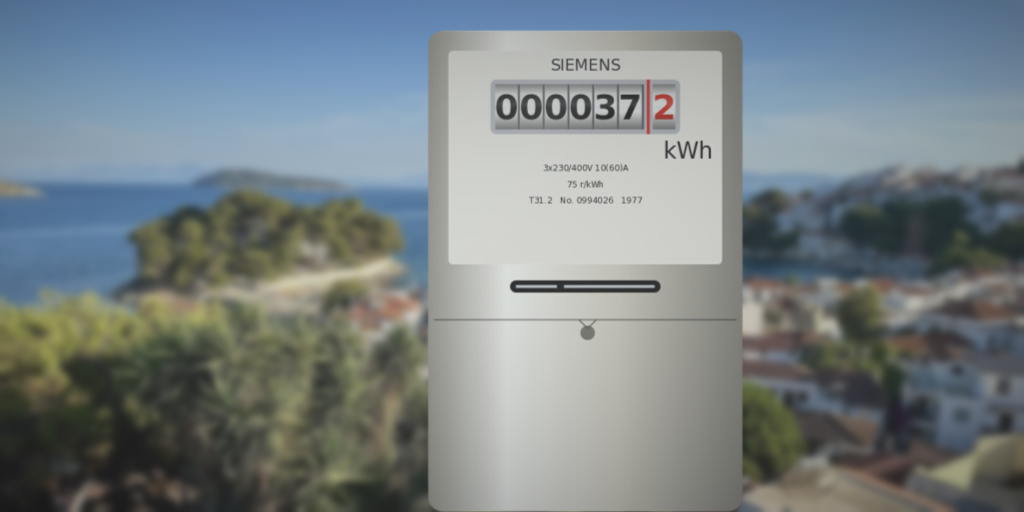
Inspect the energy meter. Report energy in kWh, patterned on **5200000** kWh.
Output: **37.2** kWh
